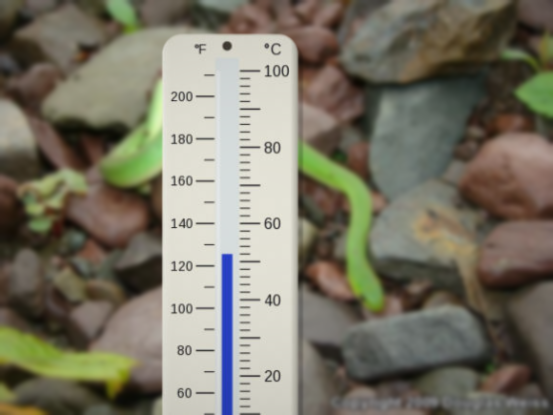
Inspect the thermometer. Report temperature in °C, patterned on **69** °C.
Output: **52** °C
